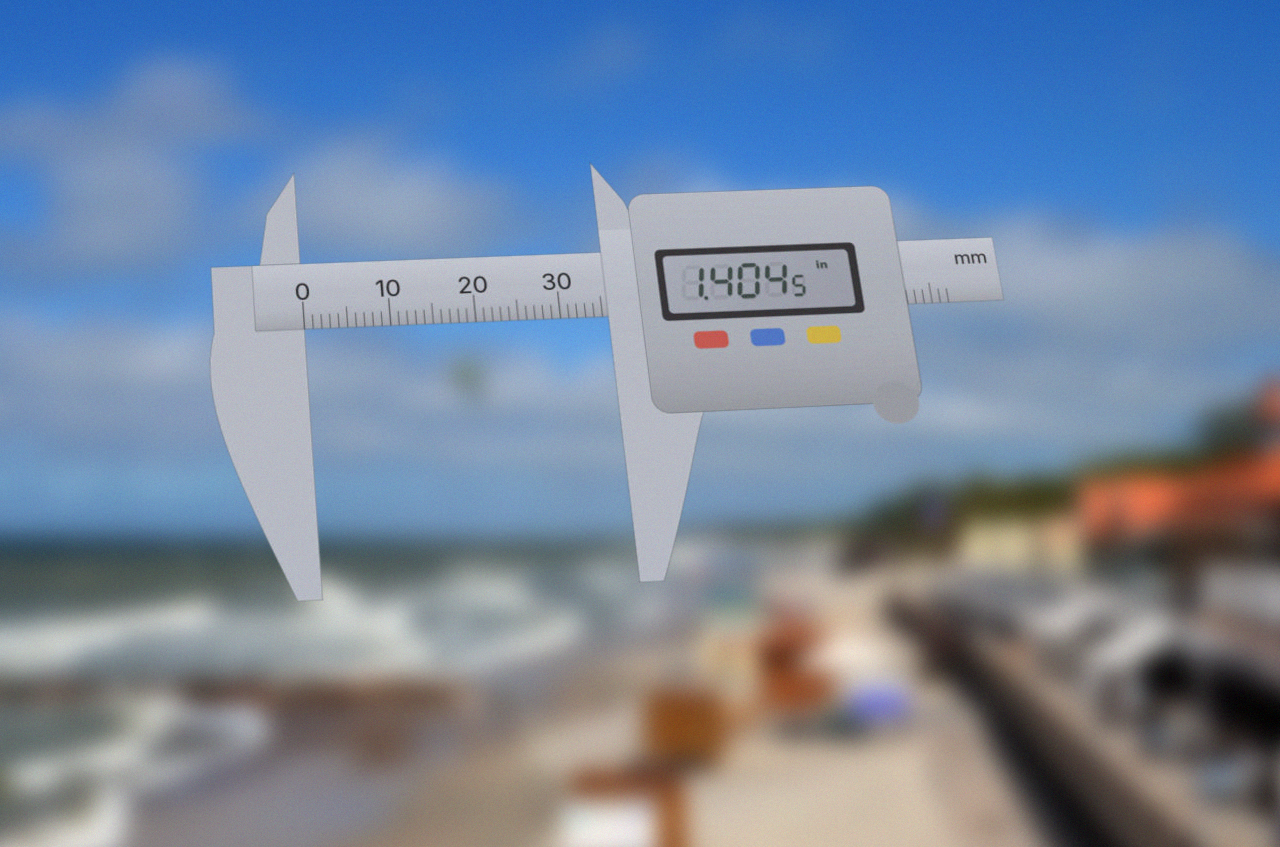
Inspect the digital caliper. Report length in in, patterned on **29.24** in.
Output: **1.4045** in
